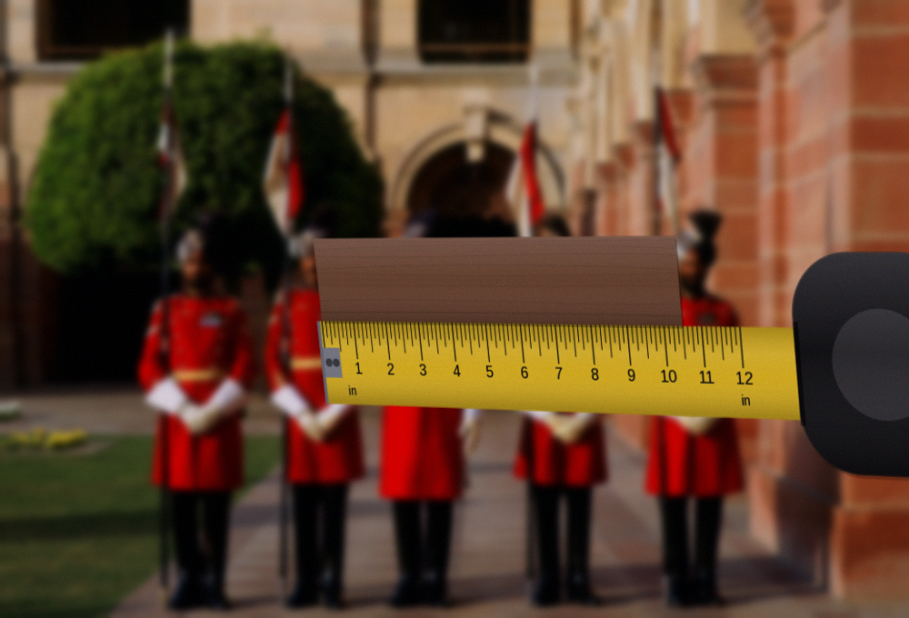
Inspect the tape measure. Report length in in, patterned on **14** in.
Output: **10.5** in
